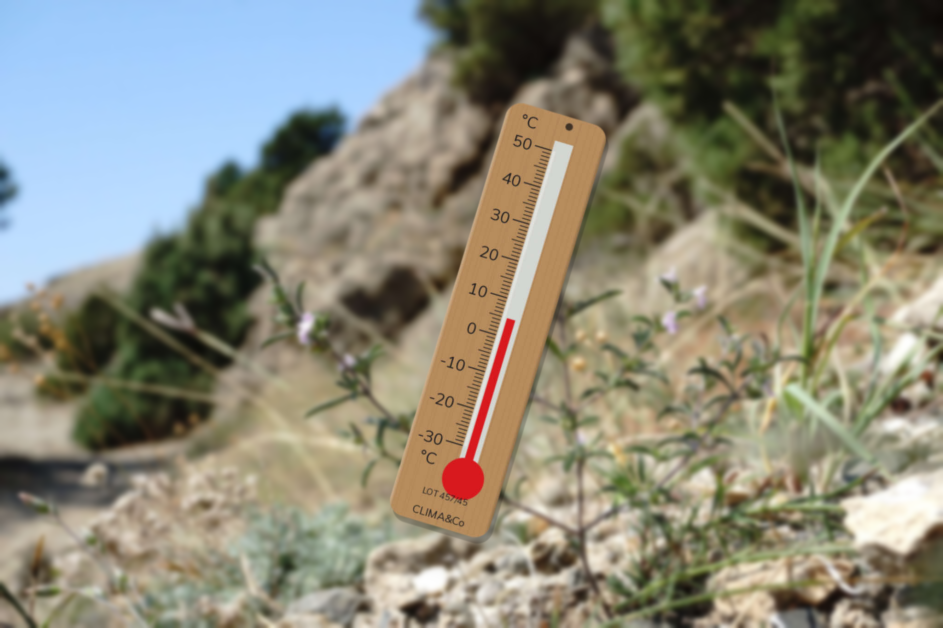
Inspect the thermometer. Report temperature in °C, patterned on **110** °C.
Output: **5** °C
